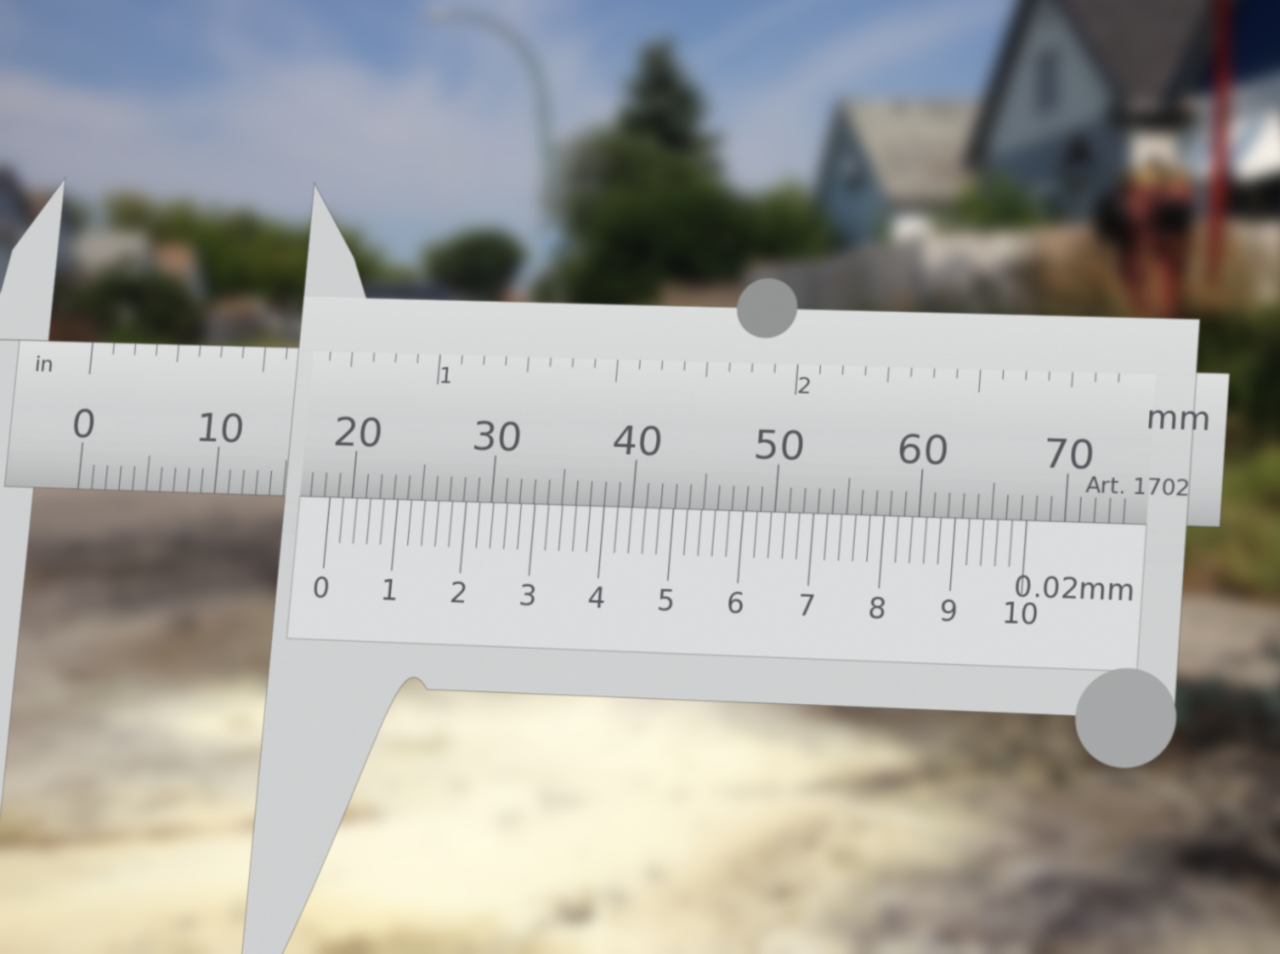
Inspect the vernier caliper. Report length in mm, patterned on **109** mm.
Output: **18.4** mm
